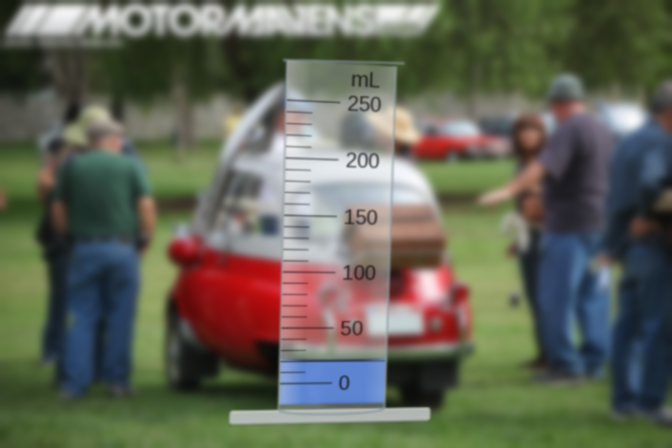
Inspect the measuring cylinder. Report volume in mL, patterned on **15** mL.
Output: **20** mL
